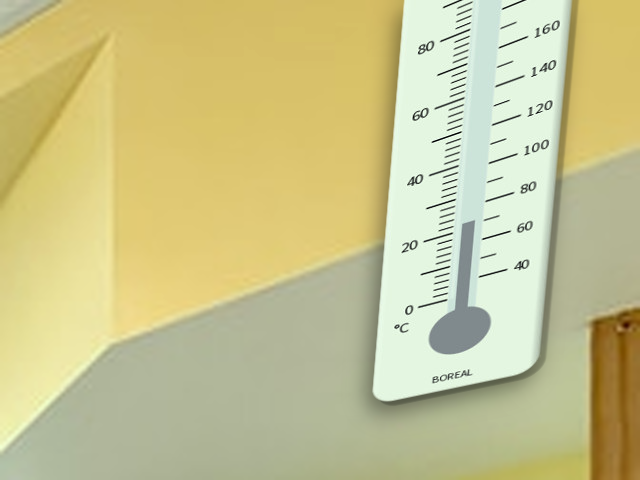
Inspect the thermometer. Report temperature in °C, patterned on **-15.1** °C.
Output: **22** °C
